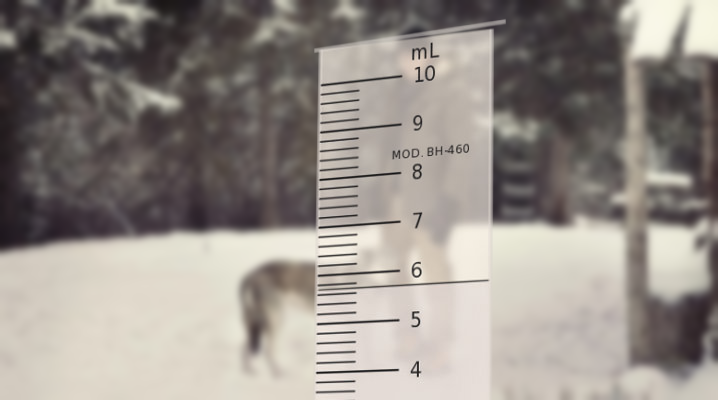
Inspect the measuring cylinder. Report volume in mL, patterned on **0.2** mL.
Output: **5.7** mL
